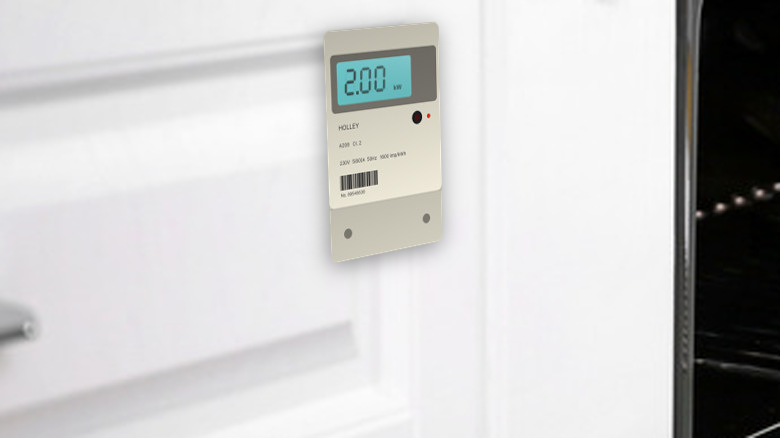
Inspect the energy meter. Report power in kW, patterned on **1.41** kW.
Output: **2.00** kW
